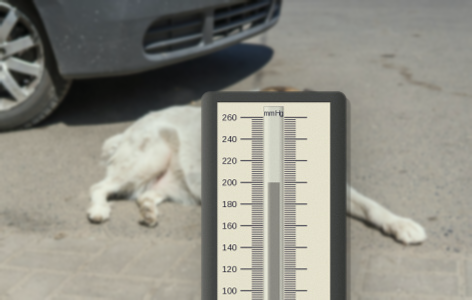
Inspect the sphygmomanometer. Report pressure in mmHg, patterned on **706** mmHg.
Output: **200** mmHg
